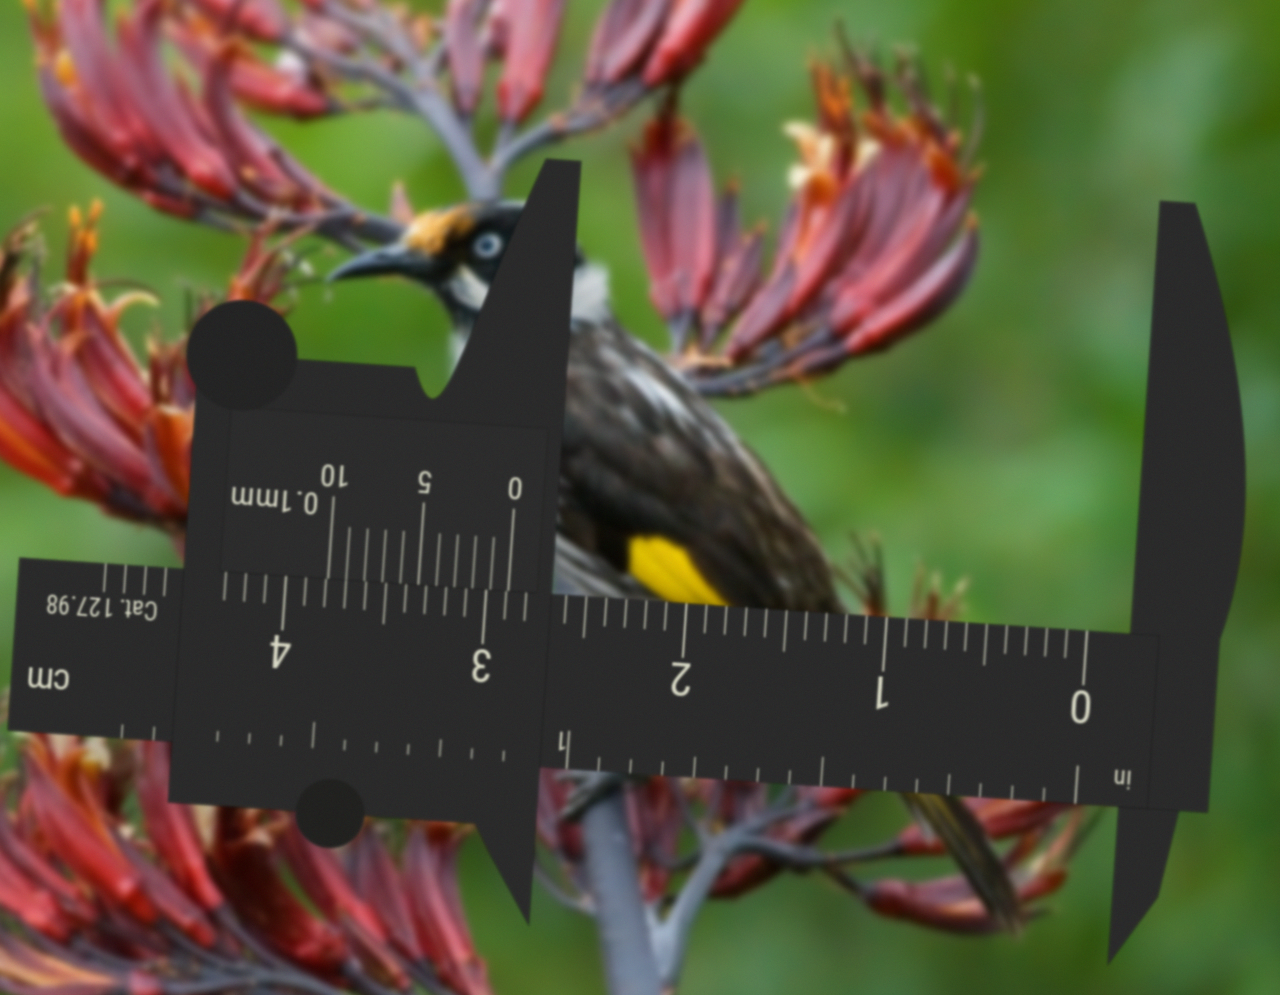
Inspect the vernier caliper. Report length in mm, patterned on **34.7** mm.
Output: **28.9** mm
